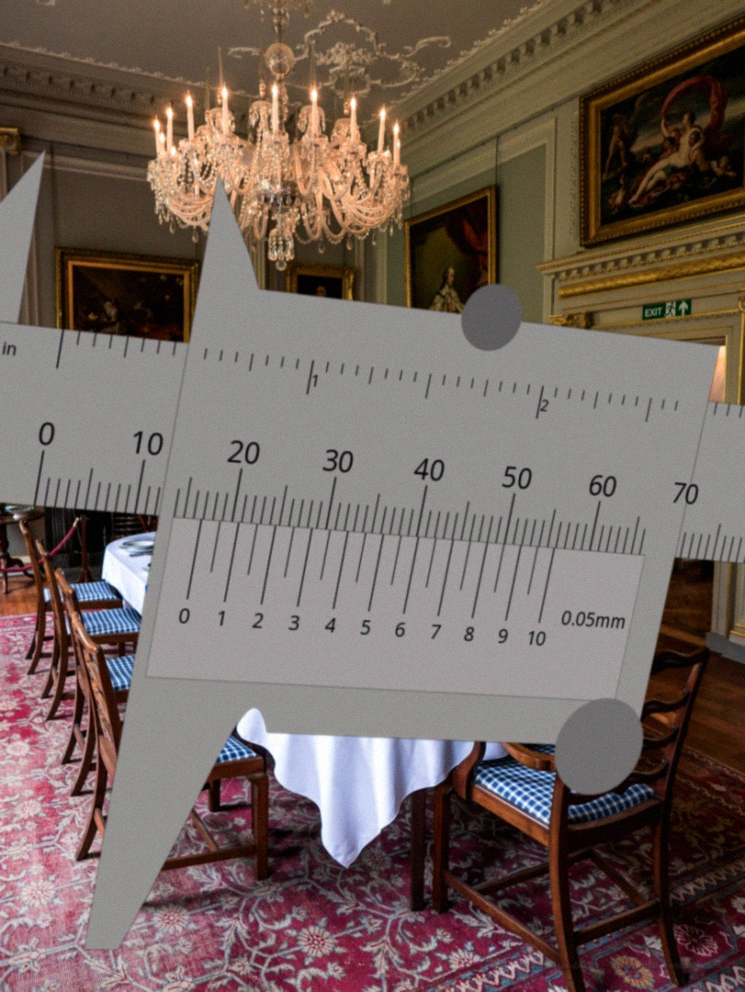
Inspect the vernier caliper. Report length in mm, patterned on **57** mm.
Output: **16.8** mm
